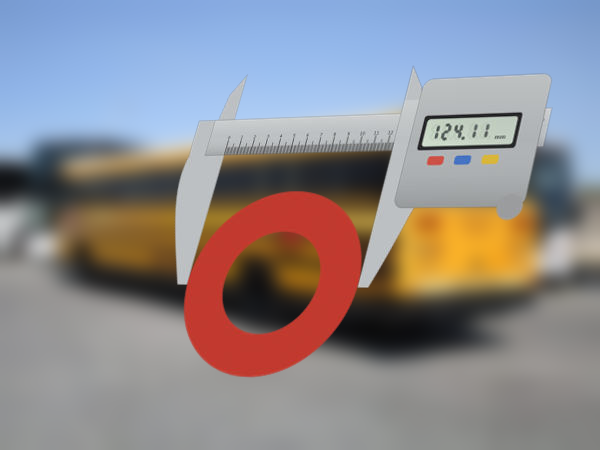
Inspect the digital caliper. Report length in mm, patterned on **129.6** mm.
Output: **124.11** mm
